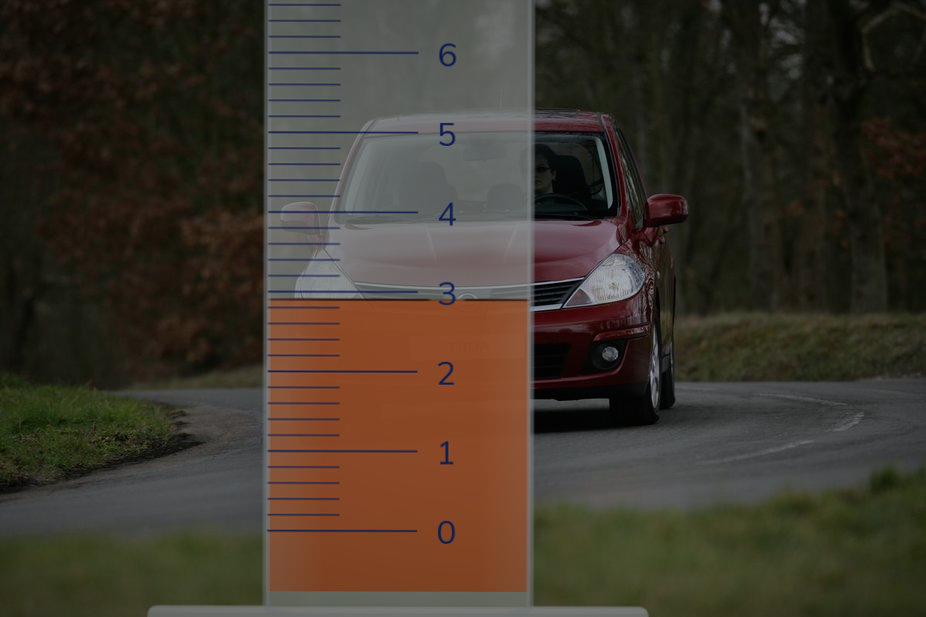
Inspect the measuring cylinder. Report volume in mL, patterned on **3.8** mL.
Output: **2.9** mL
